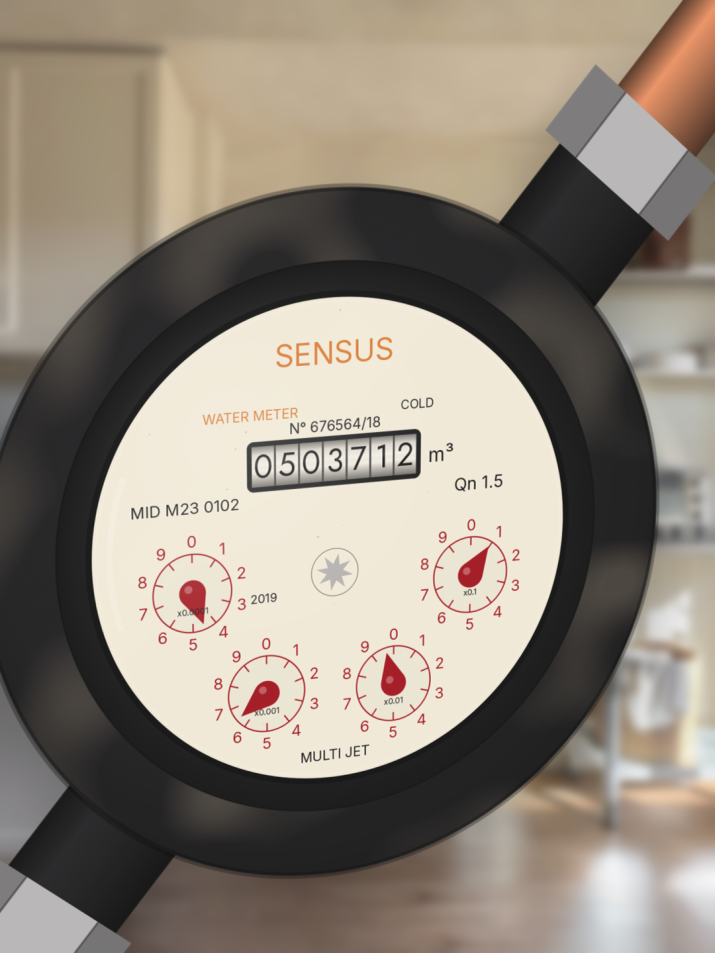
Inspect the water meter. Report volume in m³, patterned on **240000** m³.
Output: **503712.0964** m³
